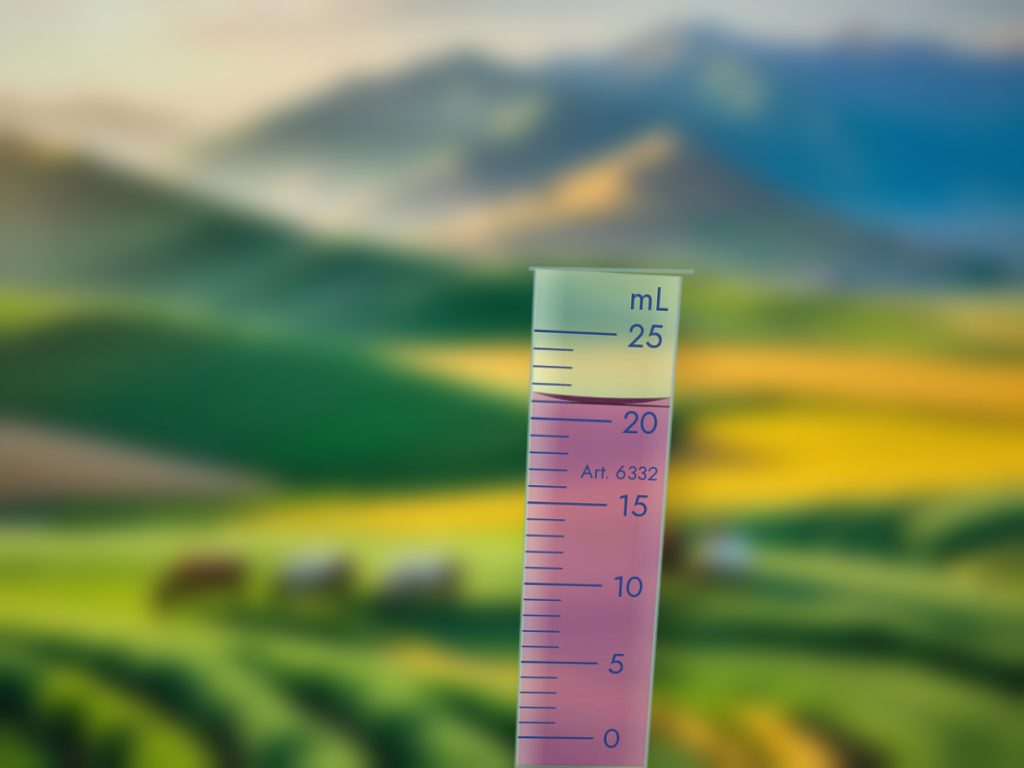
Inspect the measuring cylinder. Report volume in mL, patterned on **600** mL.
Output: **21** mL
